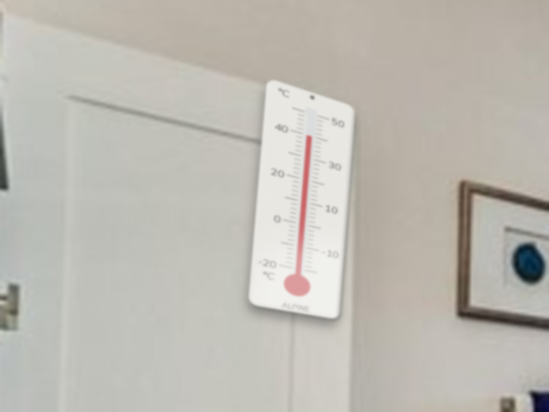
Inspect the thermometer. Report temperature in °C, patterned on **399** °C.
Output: **40** °C
